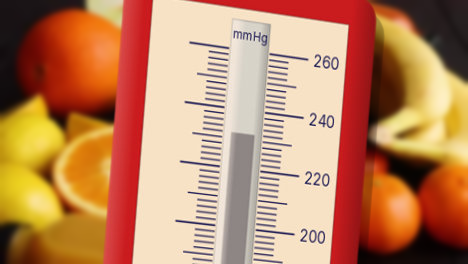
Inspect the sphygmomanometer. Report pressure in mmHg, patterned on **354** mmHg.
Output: **232** mmHg
